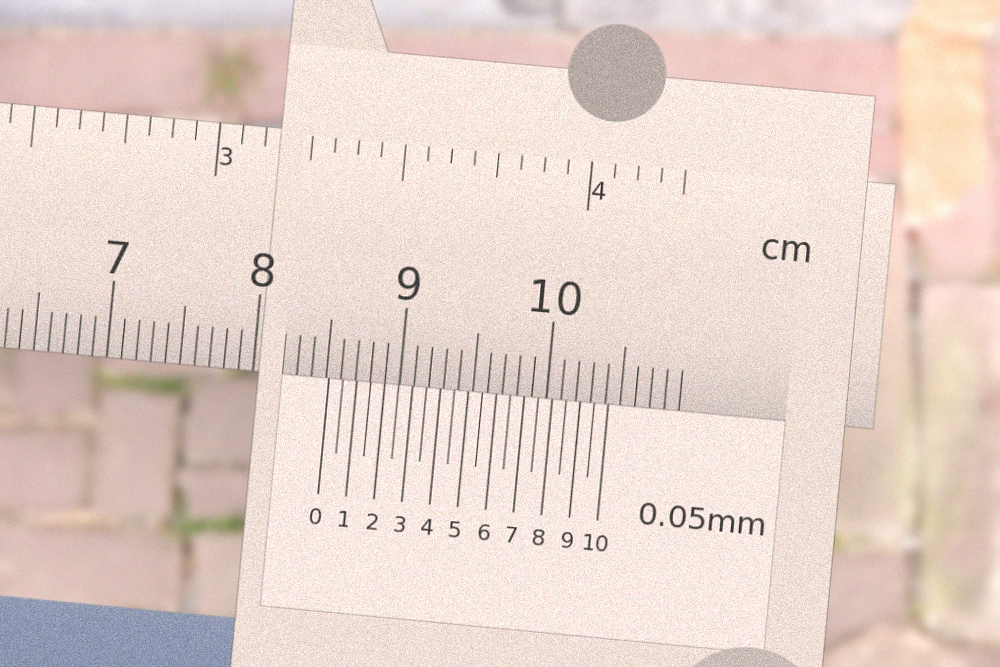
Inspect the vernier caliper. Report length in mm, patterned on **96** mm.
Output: **85.2** mm
